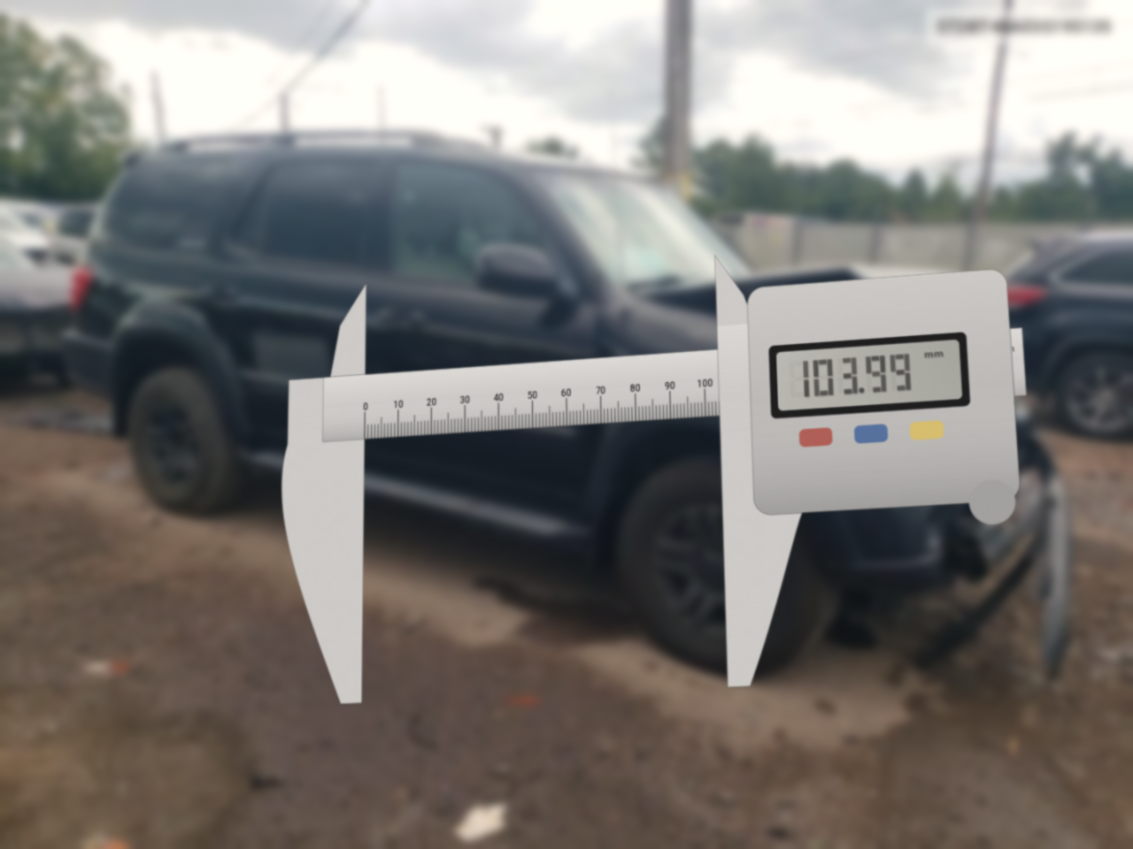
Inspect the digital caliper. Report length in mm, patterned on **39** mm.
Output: **103.99** mm
